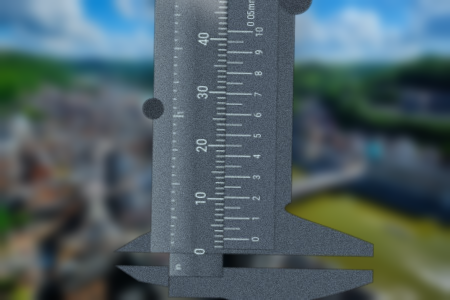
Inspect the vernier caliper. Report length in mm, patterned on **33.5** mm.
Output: **2.5** mm
